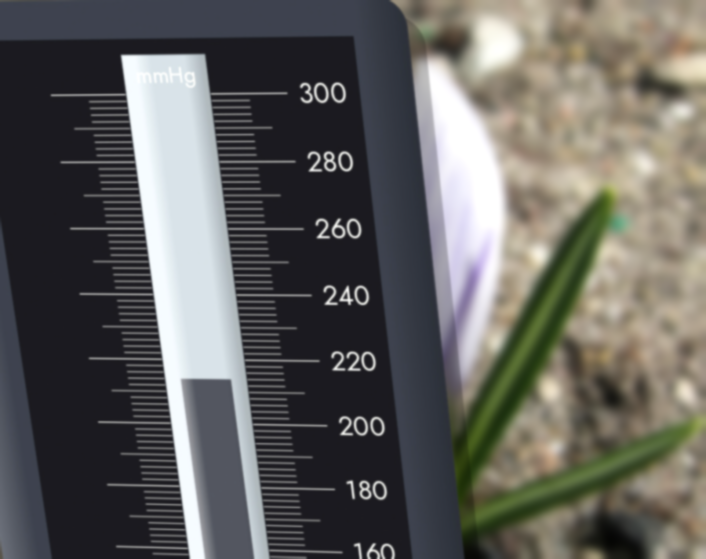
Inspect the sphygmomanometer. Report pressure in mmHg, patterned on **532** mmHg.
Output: **214** mmHg
